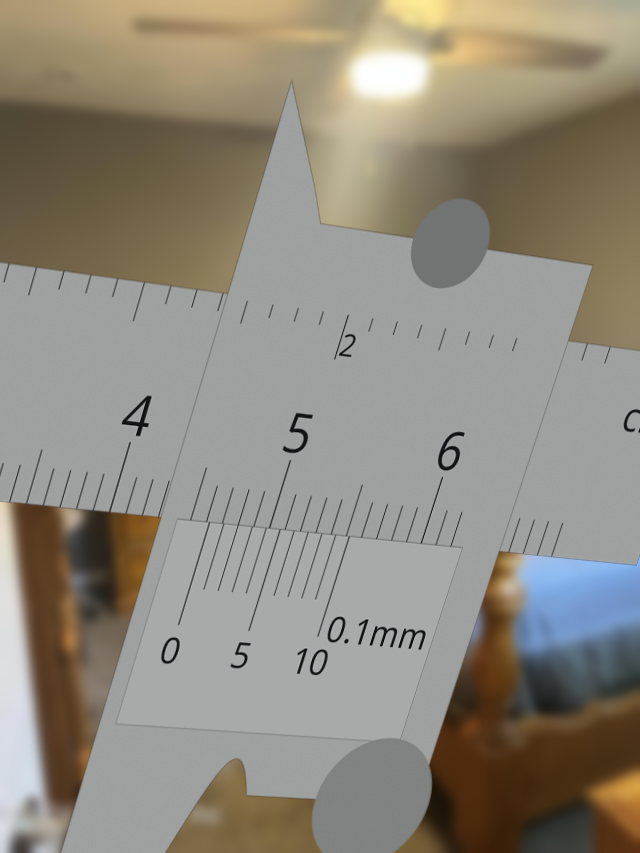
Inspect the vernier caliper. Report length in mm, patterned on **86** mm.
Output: **46.2** mm
